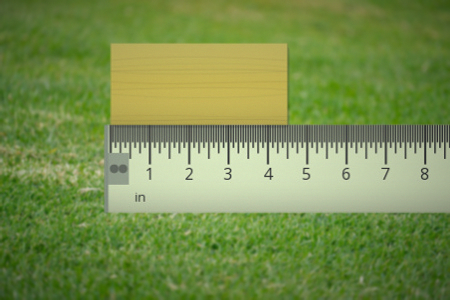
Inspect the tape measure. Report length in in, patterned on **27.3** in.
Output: **4.5** in
